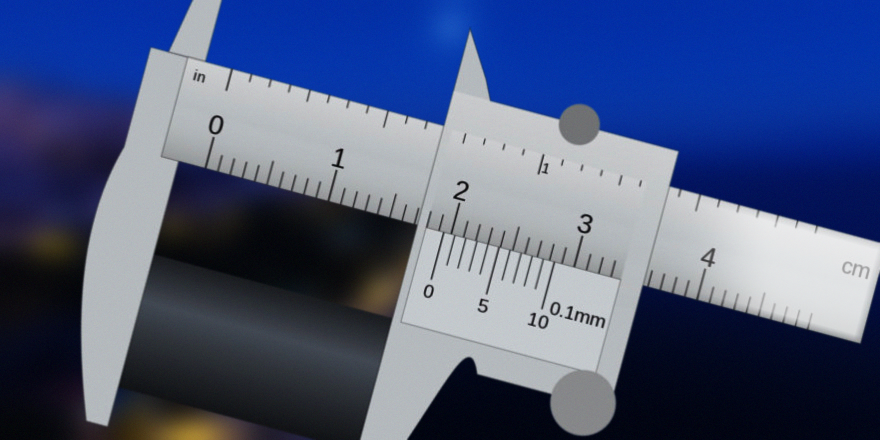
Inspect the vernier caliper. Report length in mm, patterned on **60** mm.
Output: **19.4** mm
